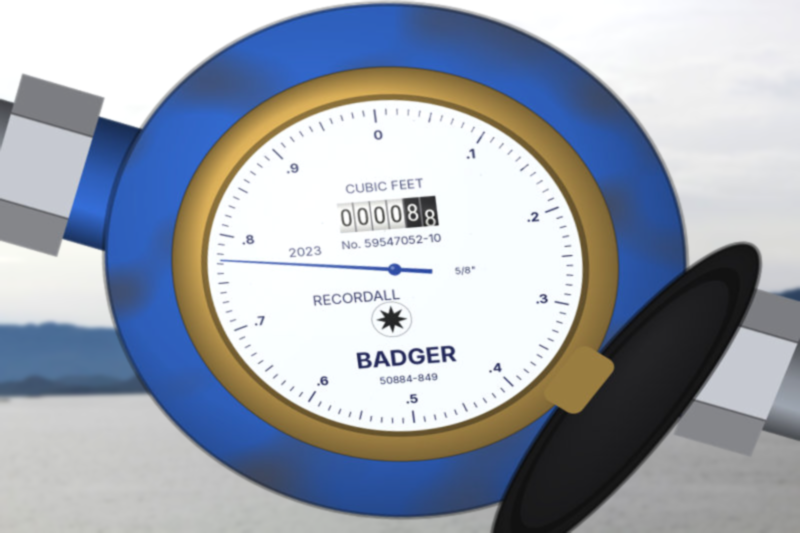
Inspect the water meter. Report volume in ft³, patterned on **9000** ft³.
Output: **87.77** ft³
